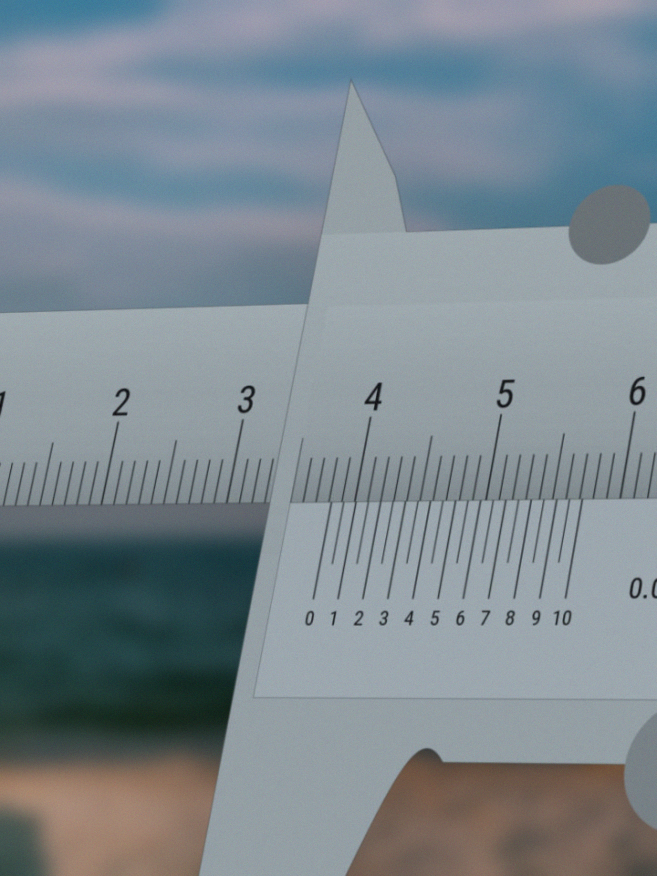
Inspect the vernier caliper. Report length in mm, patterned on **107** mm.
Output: **38.2** mm
